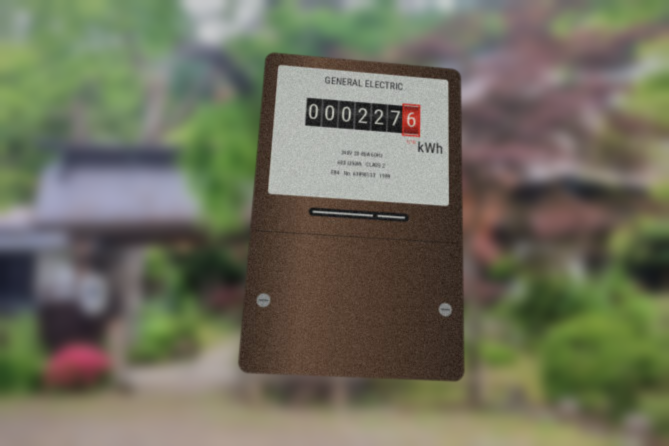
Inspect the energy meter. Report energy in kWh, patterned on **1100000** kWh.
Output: **227.6** kWh
